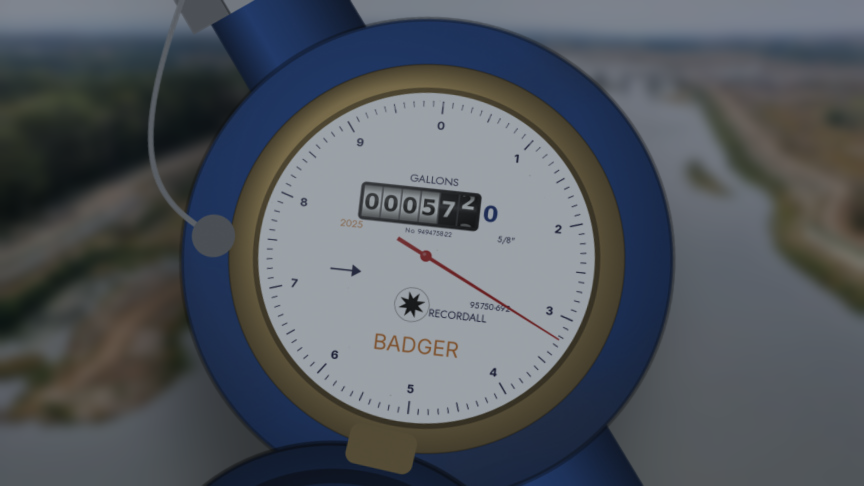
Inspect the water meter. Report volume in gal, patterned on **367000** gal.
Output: **5723.2** gal
